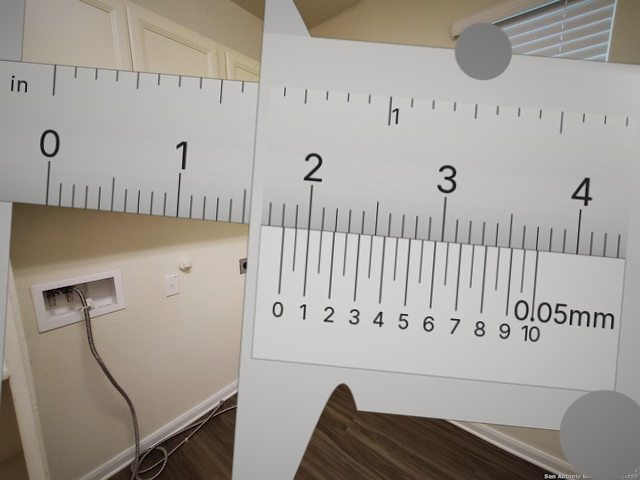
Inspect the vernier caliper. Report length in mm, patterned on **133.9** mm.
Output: **18.1** mm
